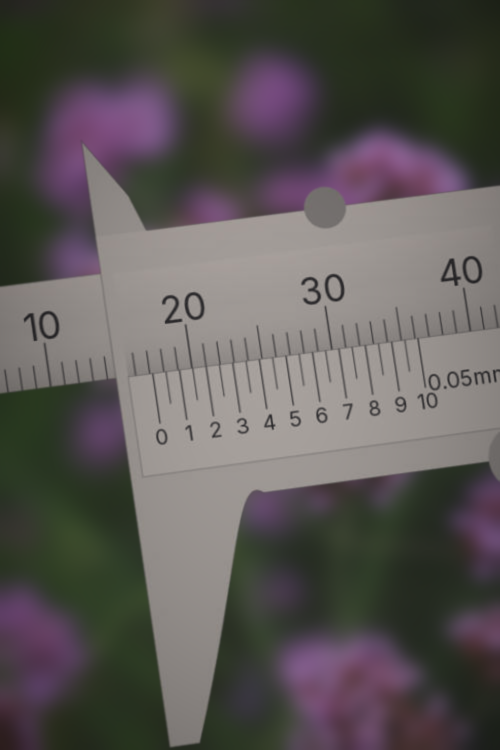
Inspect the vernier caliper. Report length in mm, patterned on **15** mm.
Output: **17.2** mm
